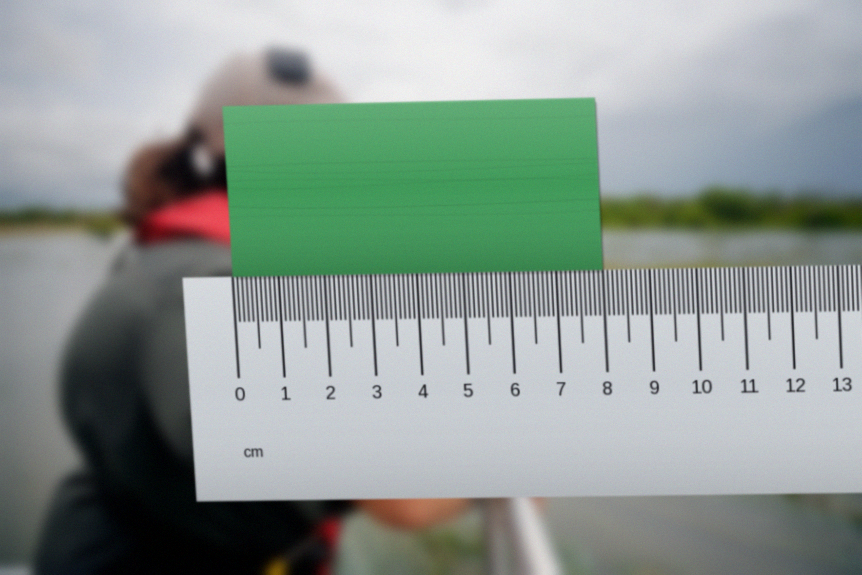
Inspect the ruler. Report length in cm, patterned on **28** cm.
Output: **8** cm
